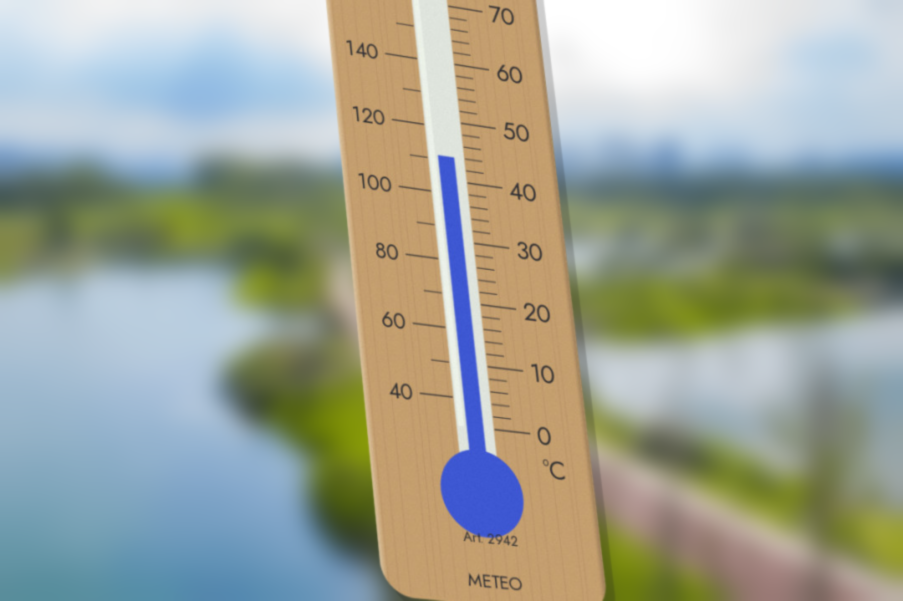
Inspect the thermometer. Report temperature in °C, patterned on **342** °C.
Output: **44** °C
